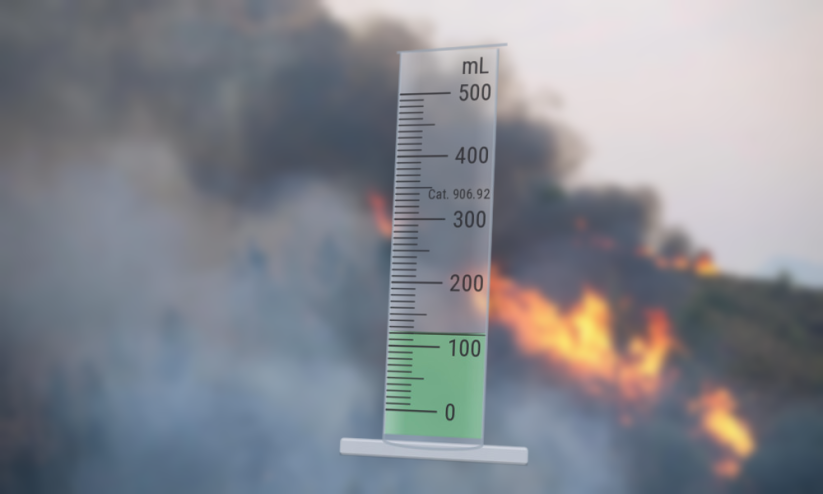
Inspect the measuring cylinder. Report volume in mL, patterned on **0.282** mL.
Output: **120** mL
